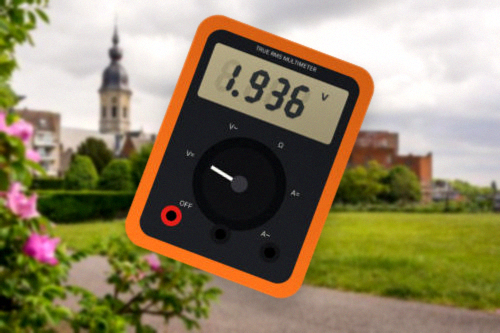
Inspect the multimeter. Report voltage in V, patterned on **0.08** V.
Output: **1.936** V
